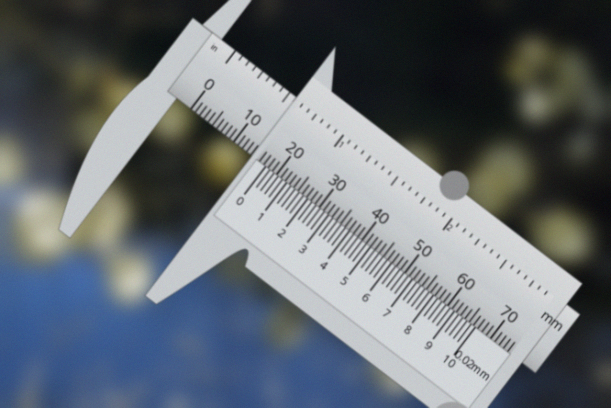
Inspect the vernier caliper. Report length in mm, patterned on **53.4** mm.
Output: **17.5** mm
